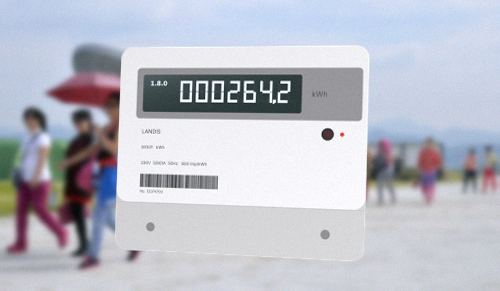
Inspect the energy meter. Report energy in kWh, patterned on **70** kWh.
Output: **264.2** kWh
